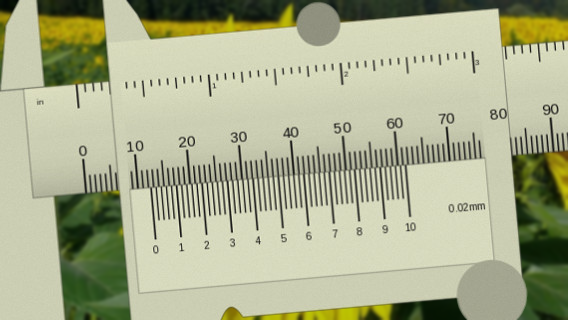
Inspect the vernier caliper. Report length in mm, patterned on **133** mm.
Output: **12.5** mm
